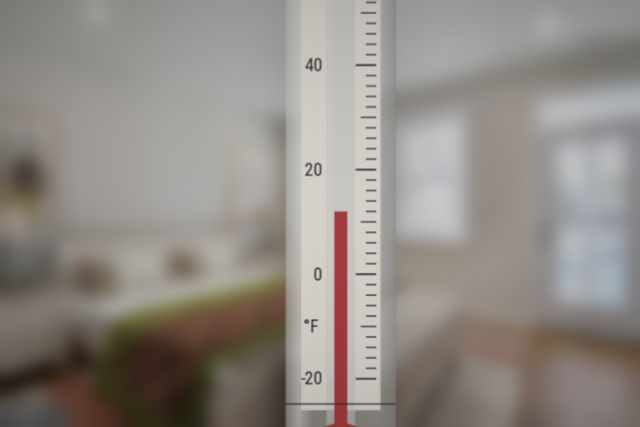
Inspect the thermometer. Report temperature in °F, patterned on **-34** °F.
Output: **12** °F
